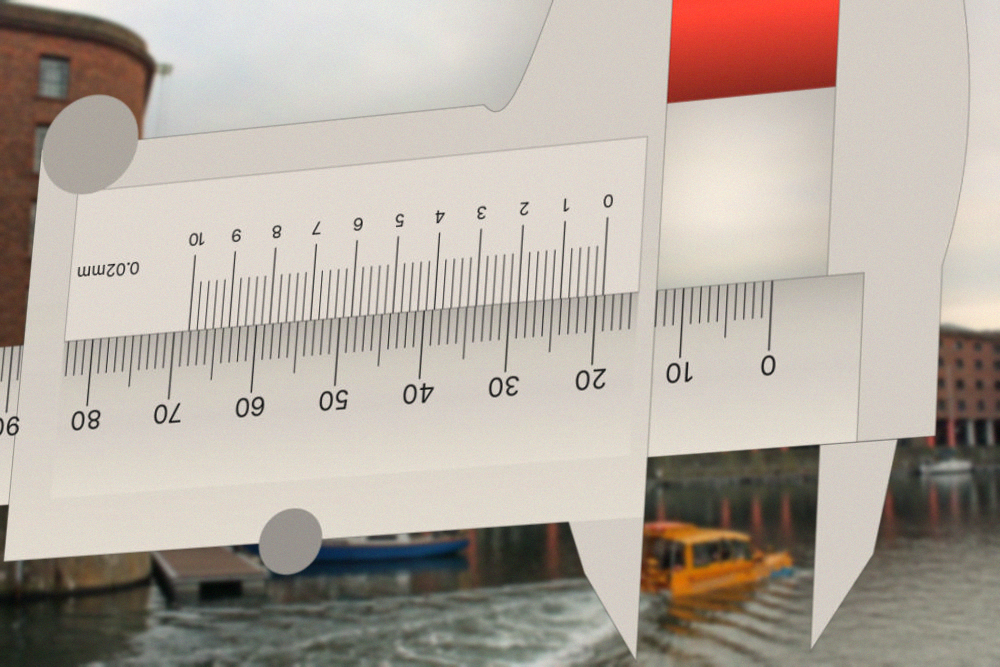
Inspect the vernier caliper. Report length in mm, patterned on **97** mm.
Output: **19.2** mm
